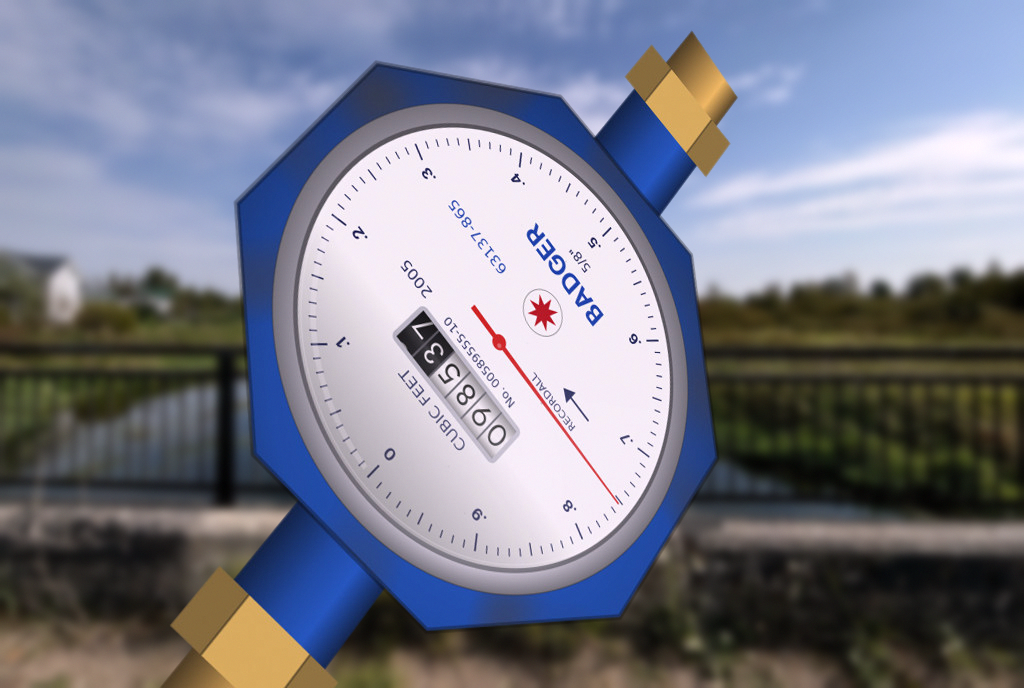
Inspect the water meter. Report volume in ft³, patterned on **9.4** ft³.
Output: **98536.75** ft³
